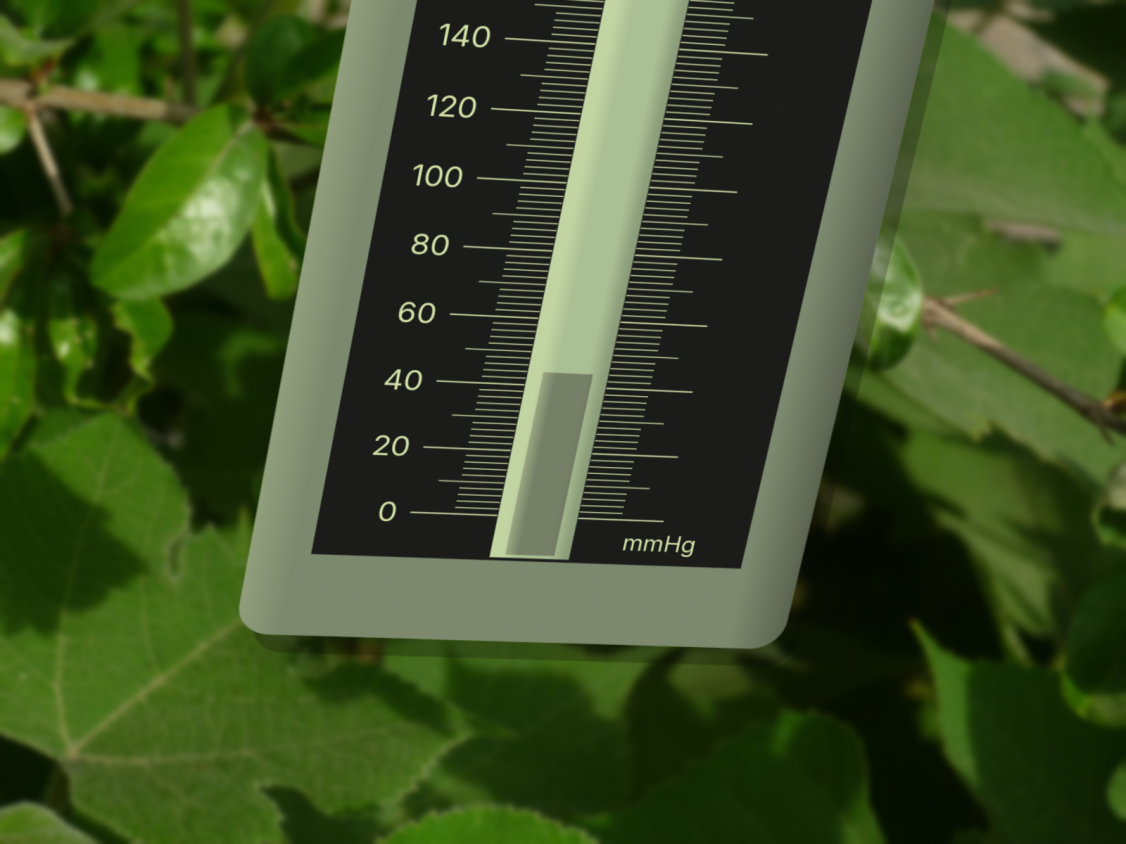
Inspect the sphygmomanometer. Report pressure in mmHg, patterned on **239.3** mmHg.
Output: **44** mmHg
